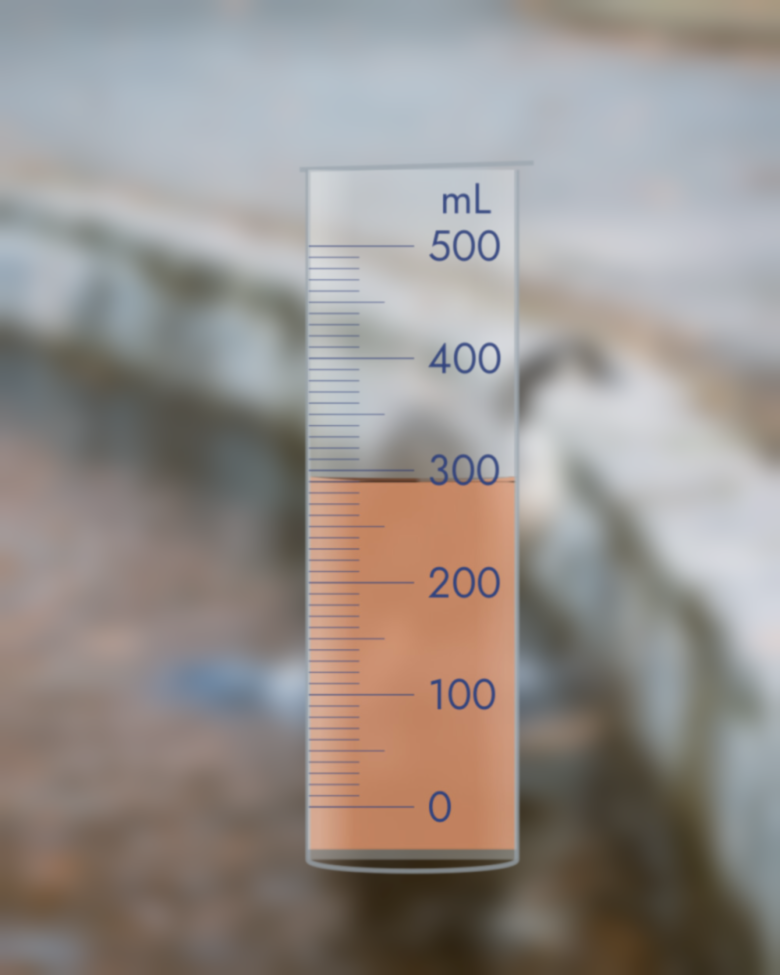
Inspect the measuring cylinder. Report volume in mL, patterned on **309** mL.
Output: **290** mL
